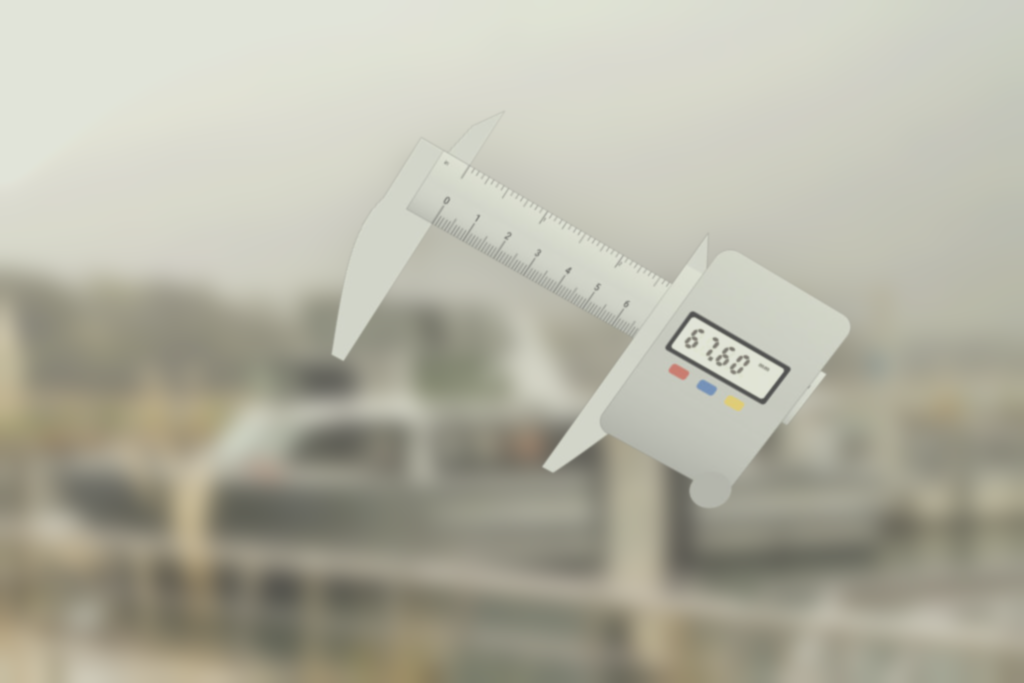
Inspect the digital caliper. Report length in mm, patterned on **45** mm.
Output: **67.60** mm
